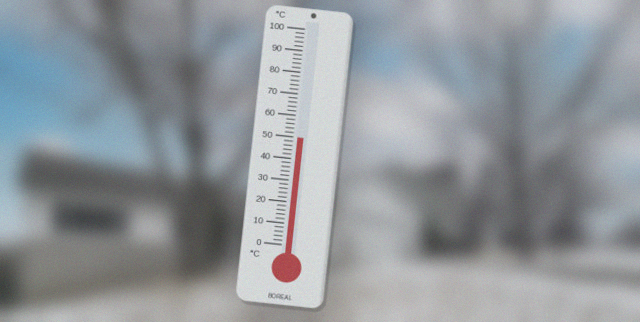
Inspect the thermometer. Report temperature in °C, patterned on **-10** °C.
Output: **50** °C
